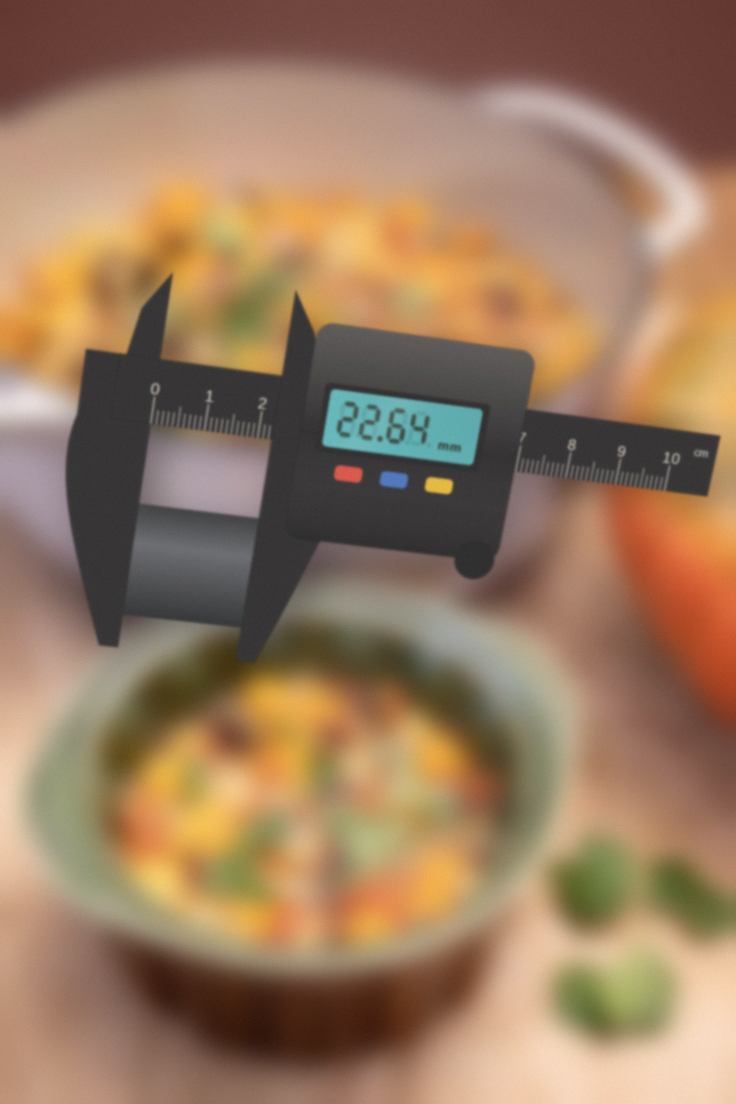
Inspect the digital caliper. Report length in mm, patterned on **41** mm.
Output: **22.64** mm
